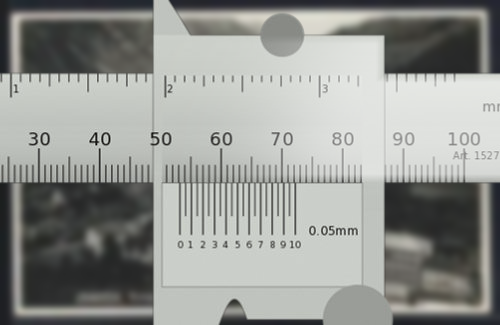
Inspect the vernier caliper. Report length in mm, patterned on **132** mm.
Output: **53.2** mm
